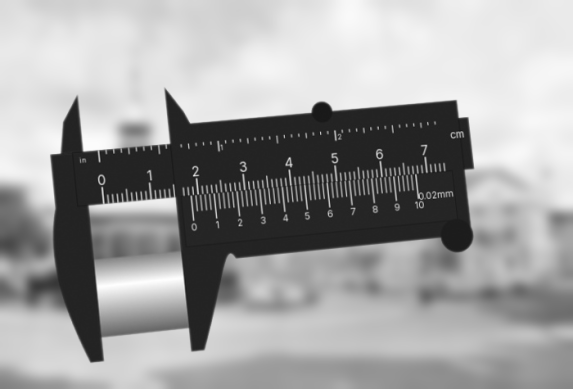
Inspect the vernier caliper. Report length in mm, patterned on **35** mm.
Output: **18.5** mm
